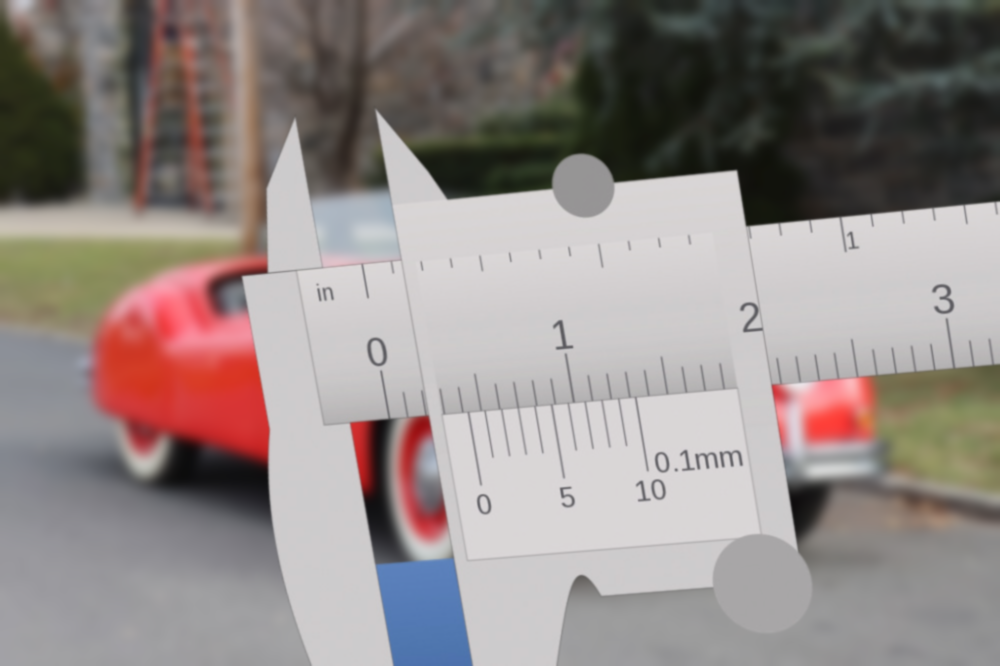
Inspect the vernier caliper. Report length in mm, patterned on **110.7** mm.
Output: **4.3** mm
